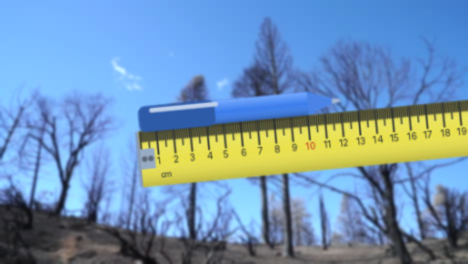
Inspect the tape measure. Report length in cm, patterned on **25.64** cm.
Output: **12** cm
